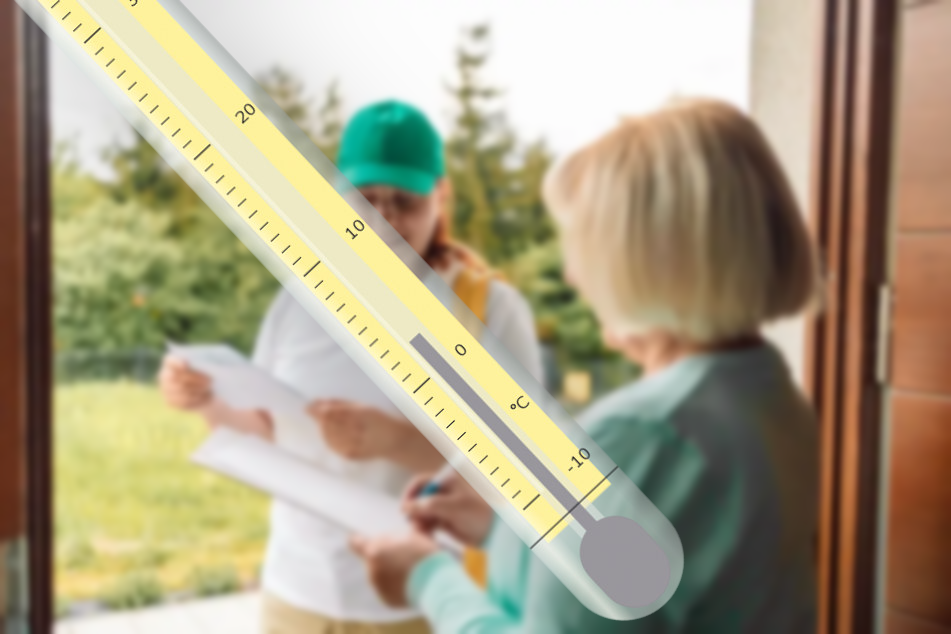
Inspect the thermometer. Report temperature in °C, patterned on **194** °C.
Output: **2.5** °C
